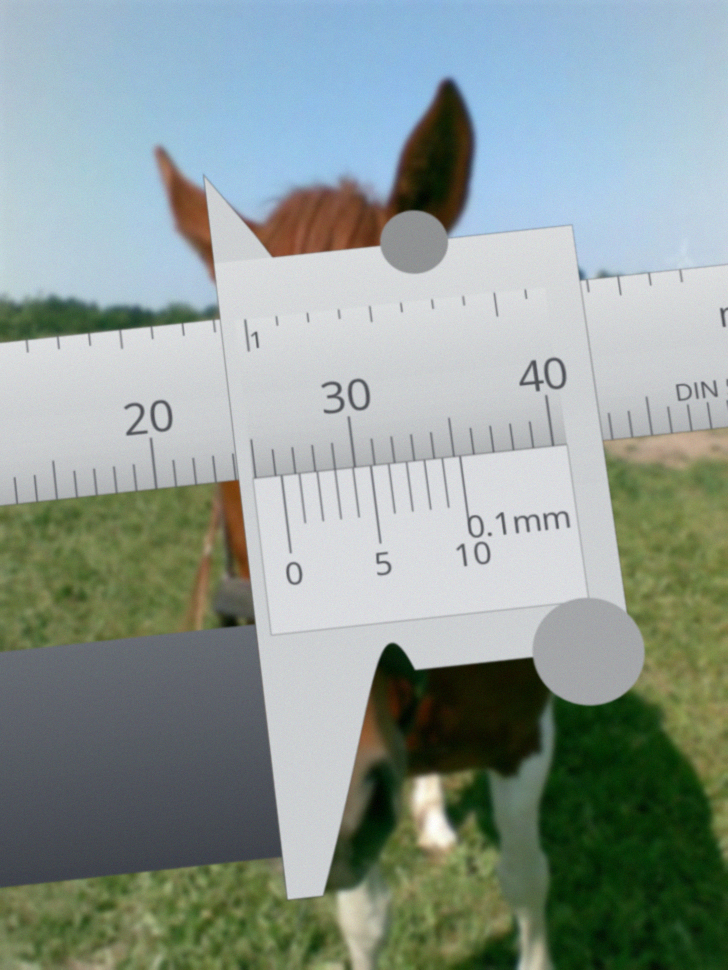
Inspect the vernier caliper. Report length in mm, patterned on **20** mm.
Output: **26.3** mm
